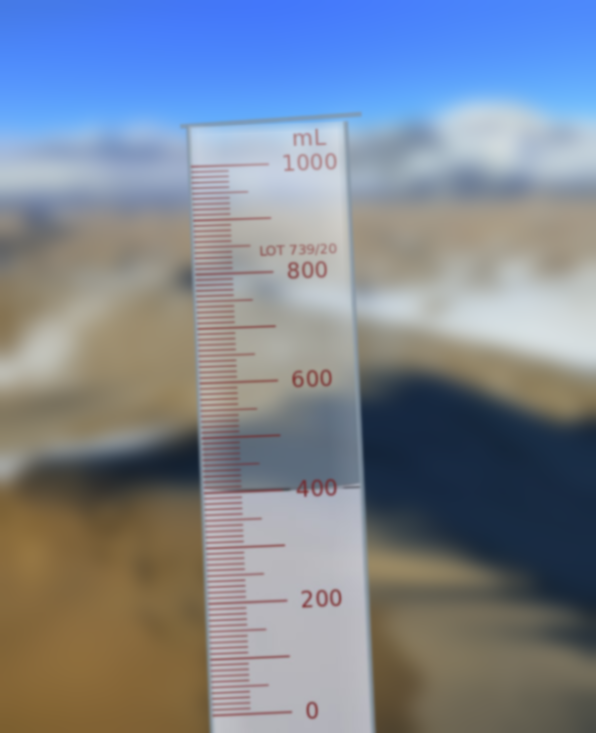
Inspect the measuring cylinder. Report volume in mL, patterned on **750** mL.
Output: **400** mL
